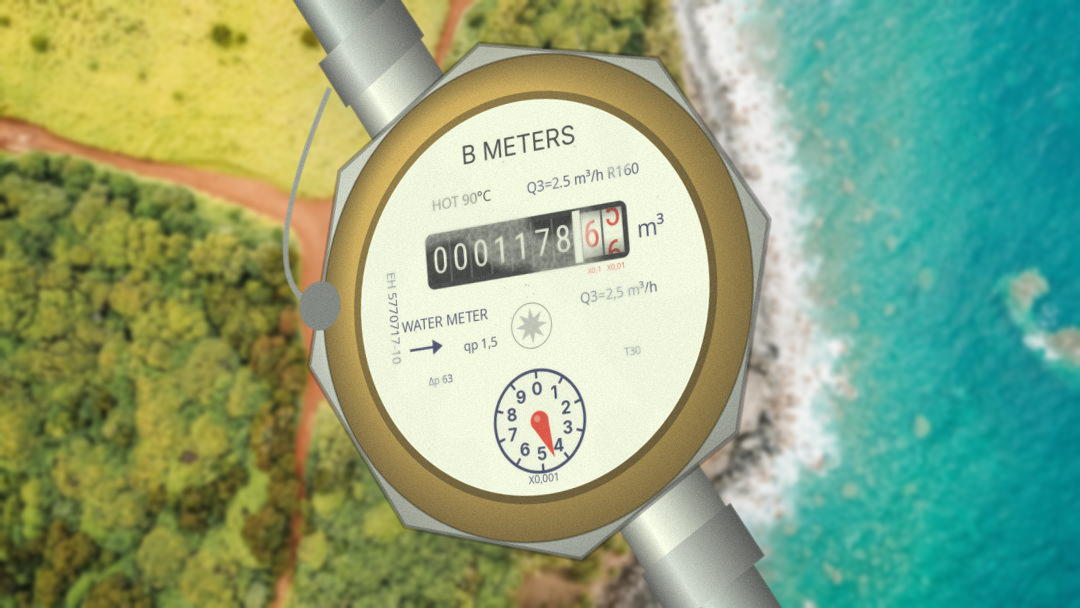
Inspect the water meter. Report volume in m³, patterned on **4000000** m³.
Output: **1178.654** m³
